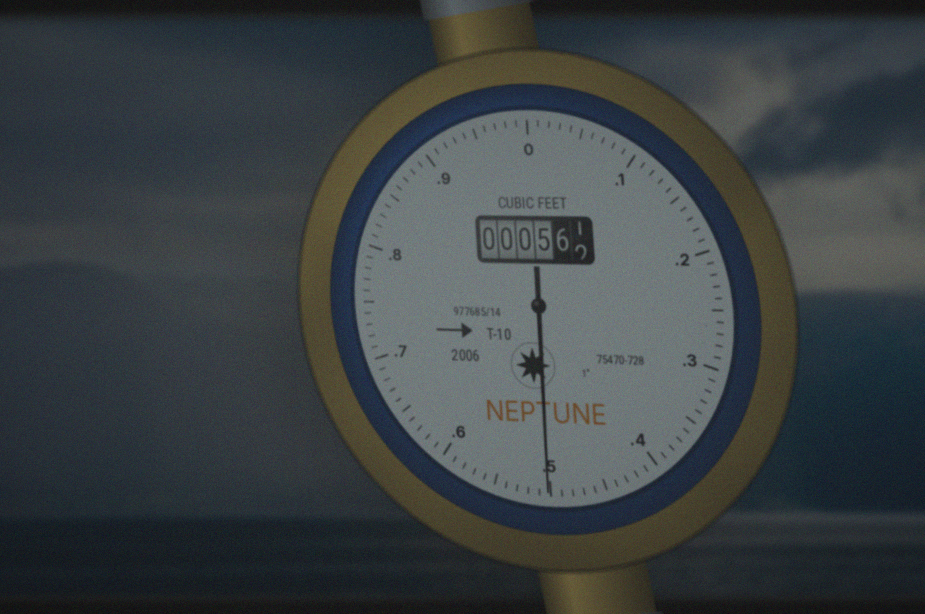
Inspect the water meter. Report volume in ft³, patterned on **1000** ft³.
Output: **561.50** ft³
